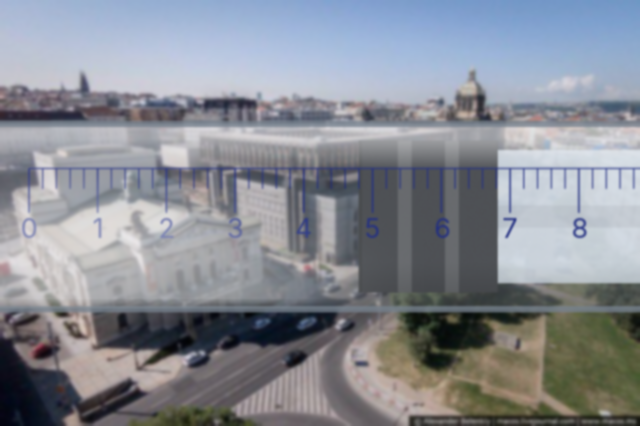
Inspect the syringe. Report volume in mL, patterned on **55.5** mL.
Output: **4.8** mL
